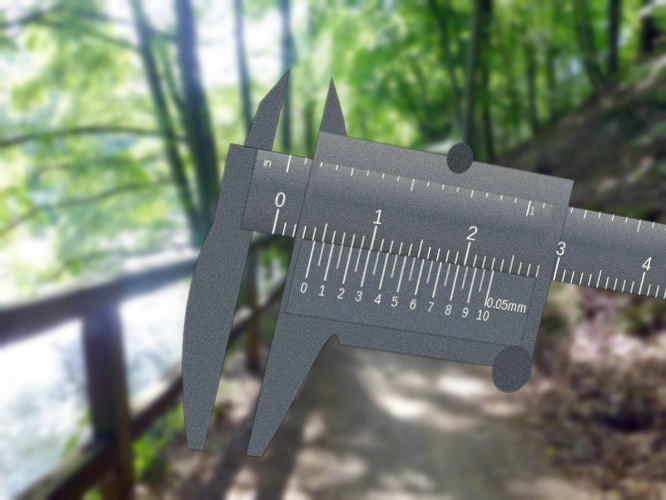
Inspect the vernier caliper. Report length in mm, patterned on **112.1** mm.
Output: **4.2** mm
